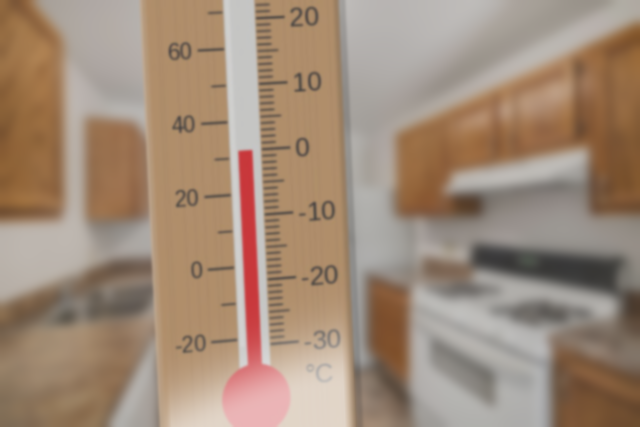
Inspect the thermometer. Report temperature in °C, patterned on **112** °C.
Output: **0** °C
